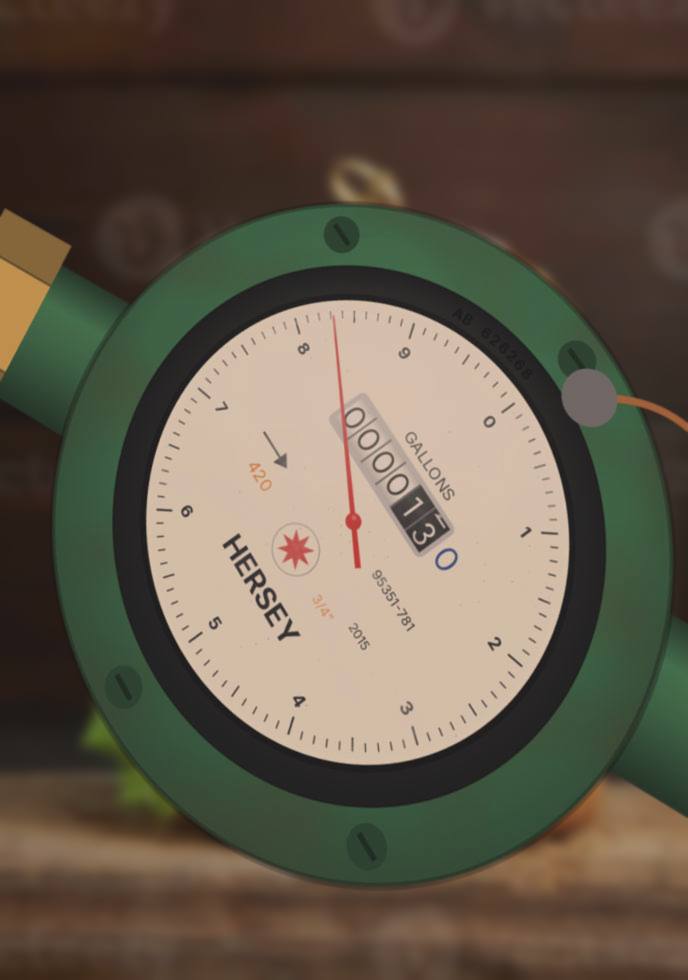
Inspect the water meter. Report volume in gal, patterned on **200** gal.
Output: **128.3** gal
